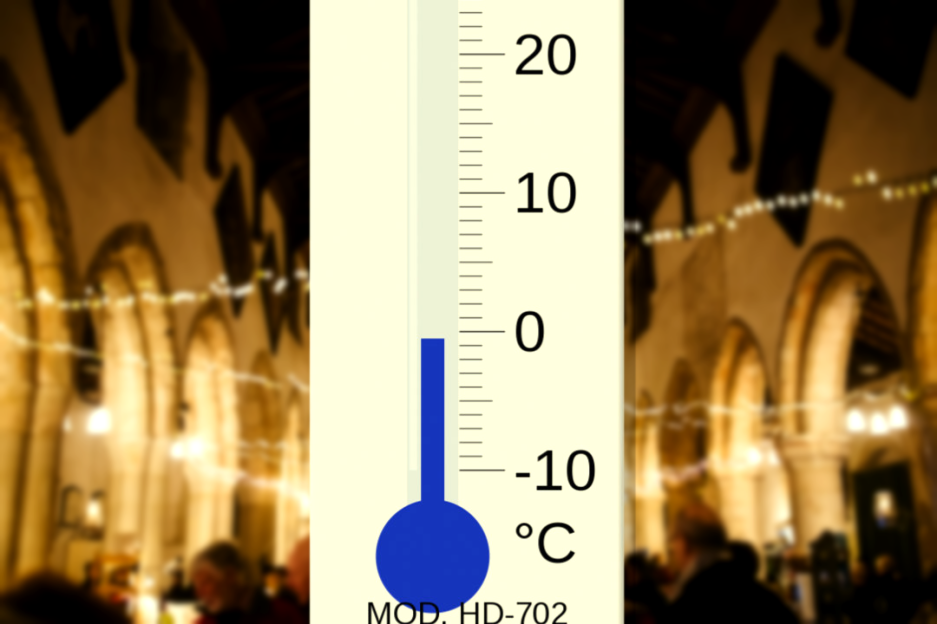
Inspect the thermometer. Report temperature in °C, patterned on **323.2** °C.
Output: **-0.5** °C
